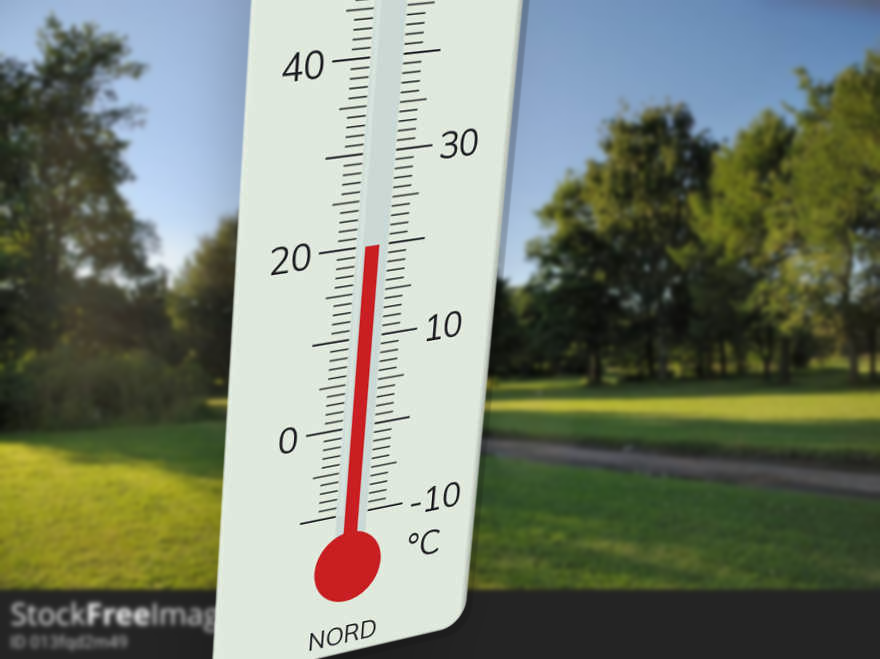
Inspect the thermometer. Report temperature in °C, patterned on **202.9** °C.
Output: **20** °C
